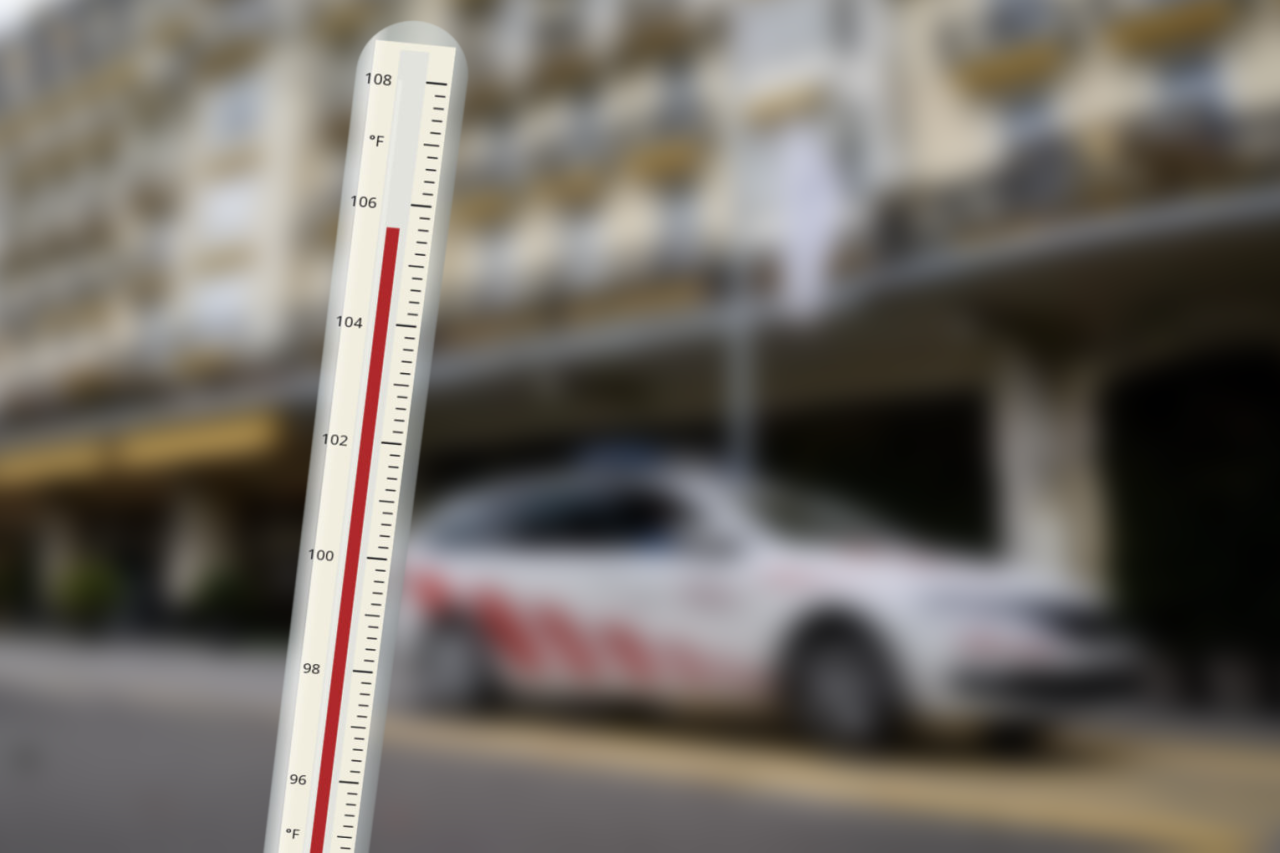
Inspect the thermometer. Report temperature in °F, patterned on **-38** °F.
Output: **105.6** °F
